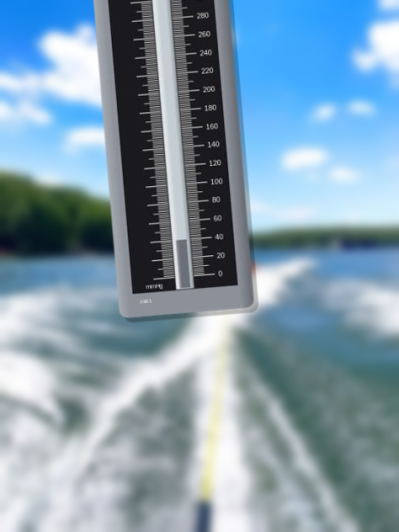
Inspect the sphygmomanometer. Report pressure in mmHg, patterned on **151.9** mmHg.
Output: **40** mmHg
